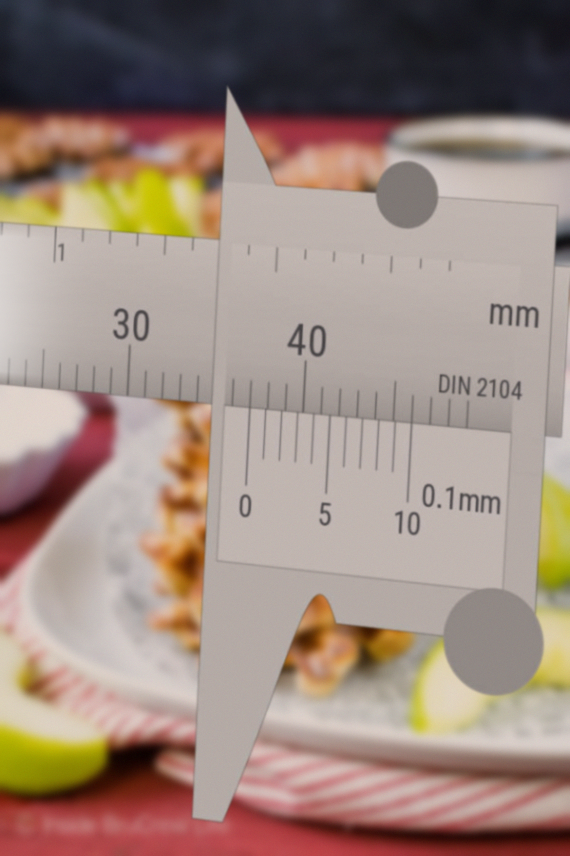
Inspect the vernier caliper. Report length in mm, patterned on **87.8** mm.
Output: **37.0** mm
